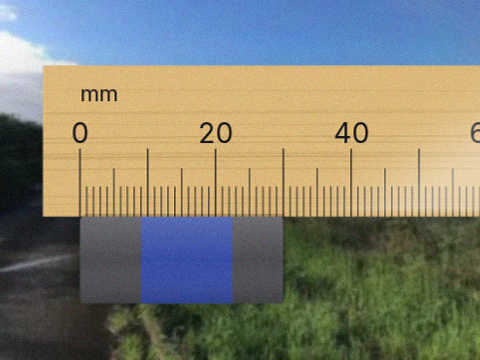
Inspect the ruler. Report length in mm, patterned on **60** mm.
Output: **30** mm
